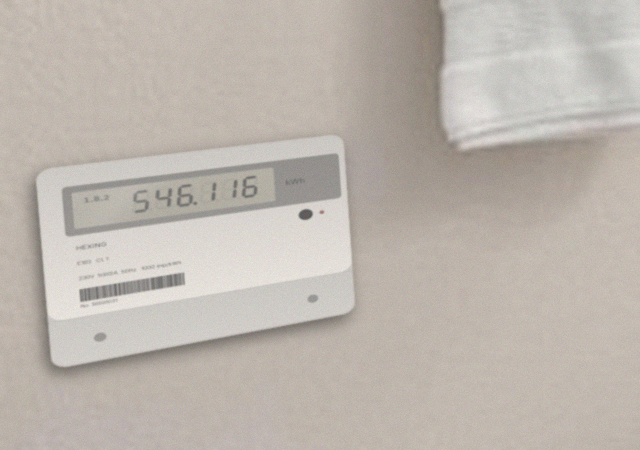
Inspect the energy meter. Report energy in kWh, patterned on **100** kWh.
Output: **546.116** kWh
